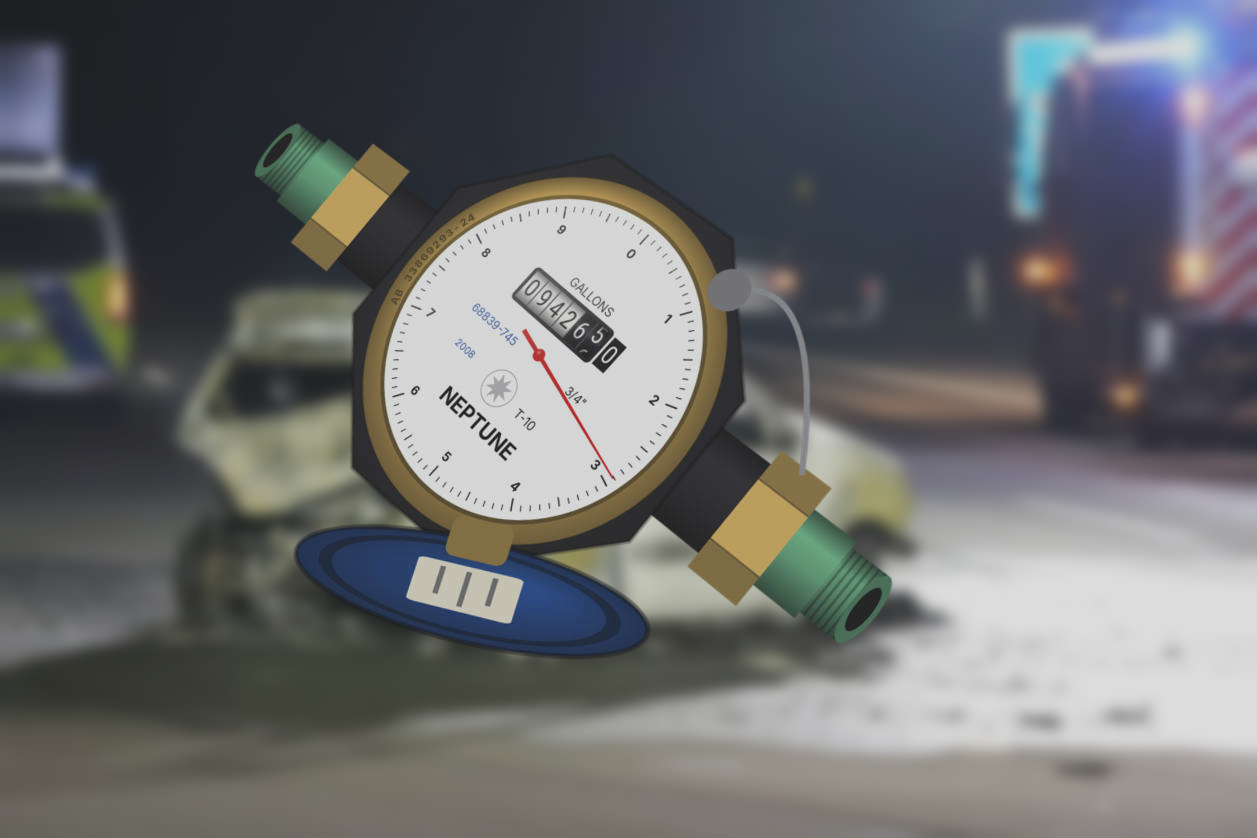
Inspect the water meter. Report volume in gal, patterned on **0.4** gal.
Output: **942652.9** gal
